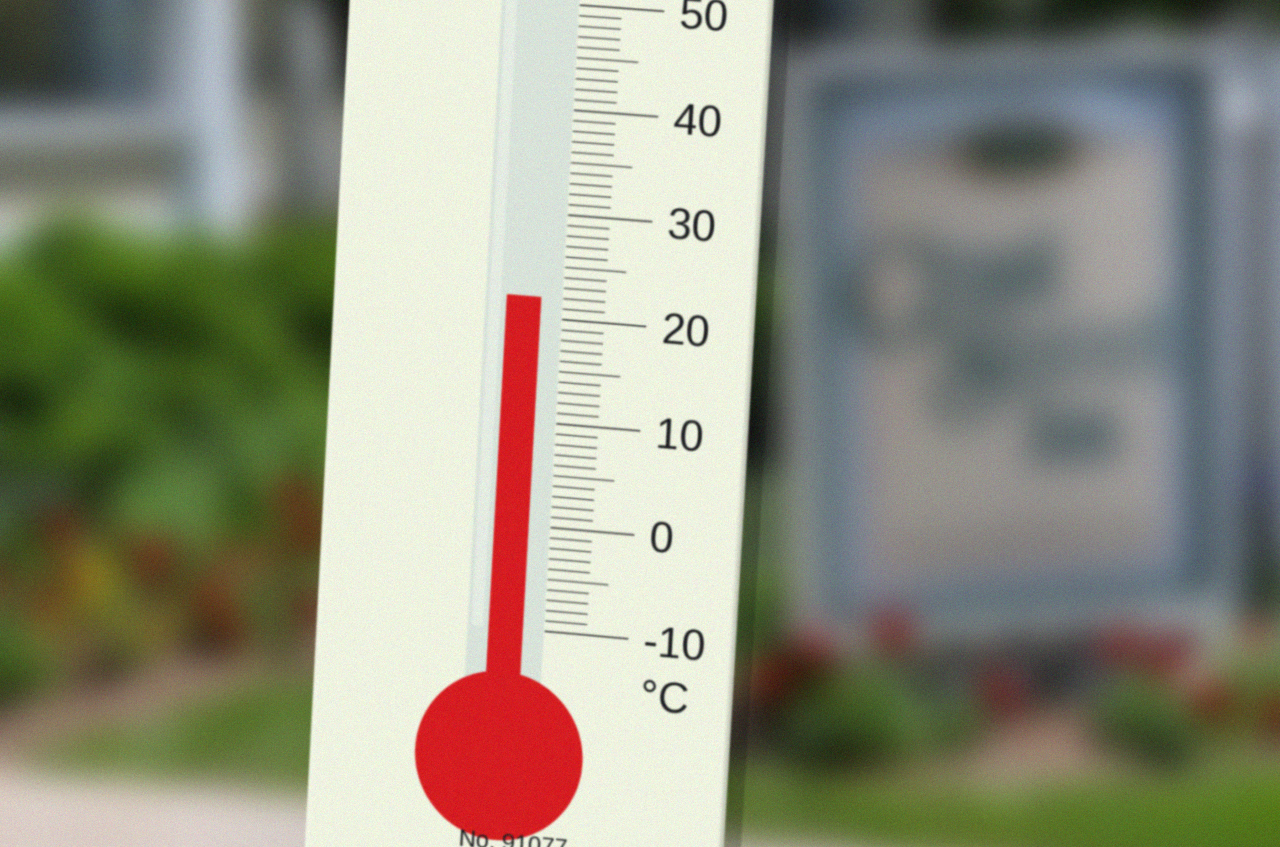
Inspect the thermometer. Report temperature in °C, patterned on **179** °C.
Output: **22** °C
